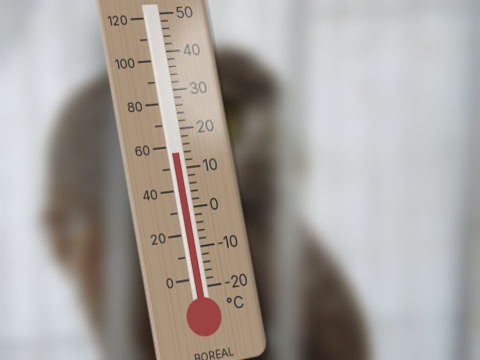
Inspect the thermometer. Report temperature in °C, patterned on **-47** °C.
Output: **14** °C
